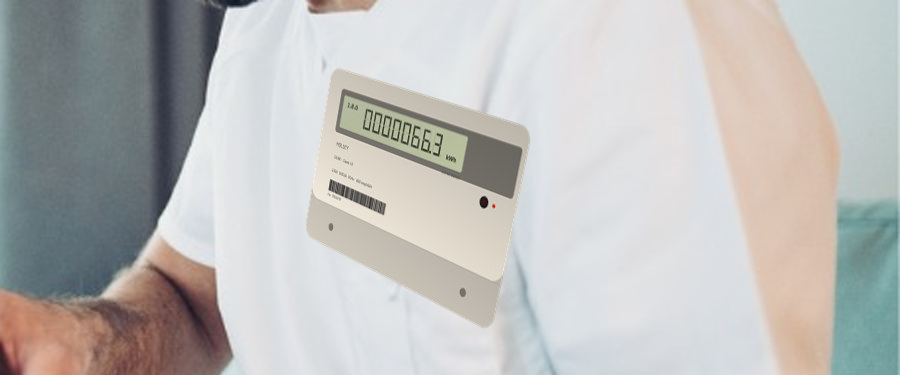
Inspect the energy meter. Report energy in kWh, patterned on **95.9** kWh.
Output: **66.3** kWh
